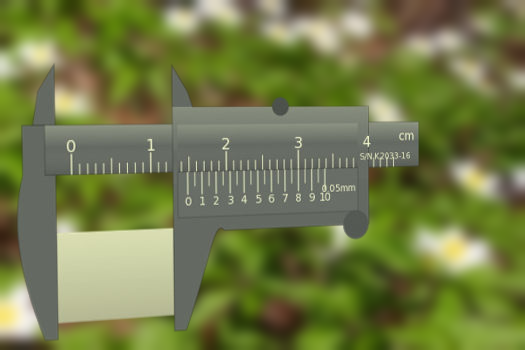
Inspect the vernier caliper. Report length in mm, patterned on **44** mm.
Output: **14.8** mm
